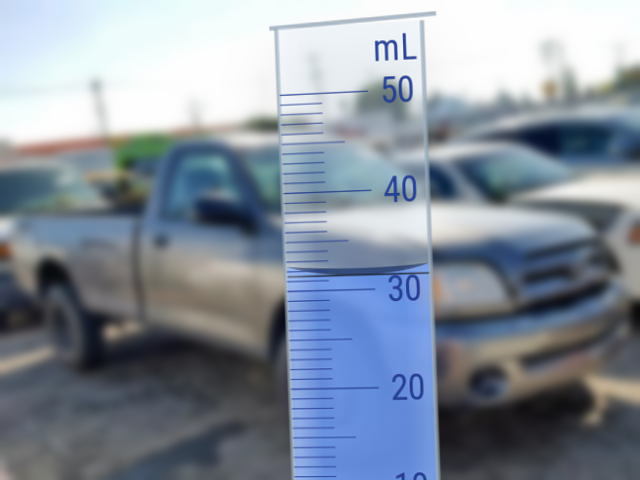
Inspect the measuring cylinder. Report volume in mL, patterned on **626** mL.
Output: **31.5** mL
